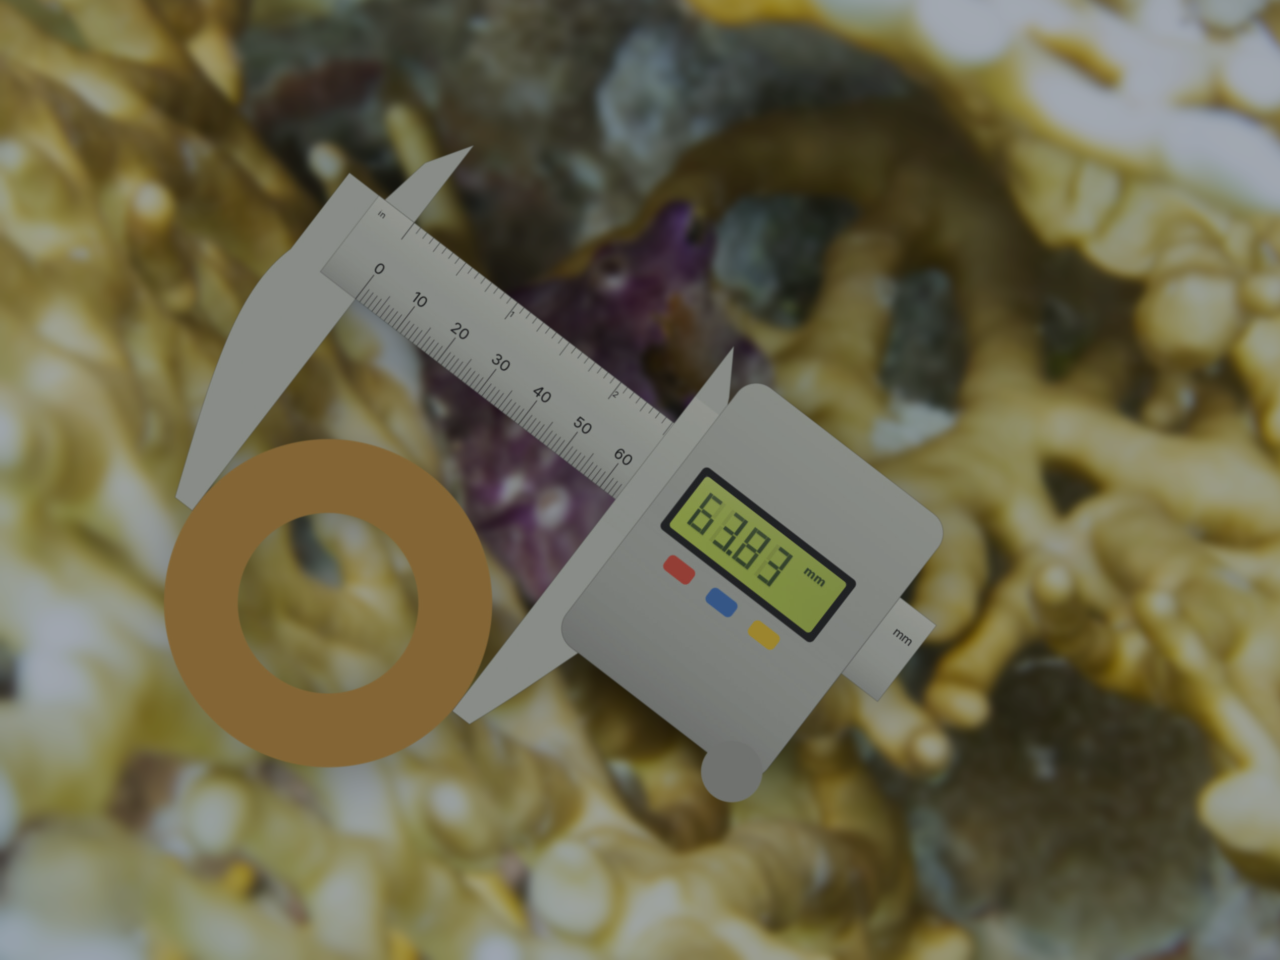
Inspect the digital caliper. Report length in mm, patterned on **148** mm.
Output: **63.83** mm
